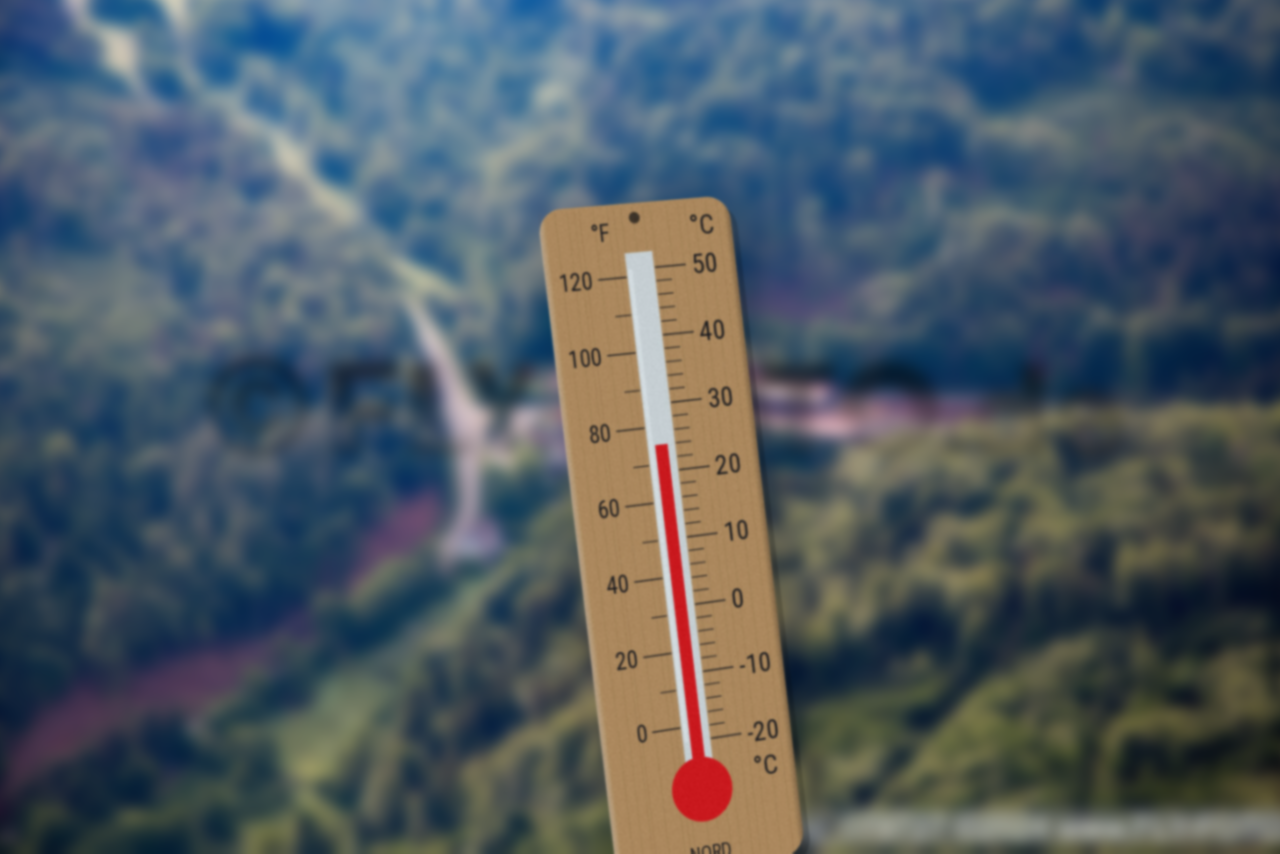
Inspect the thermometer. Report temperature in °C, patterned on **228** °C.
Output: **24** °C
